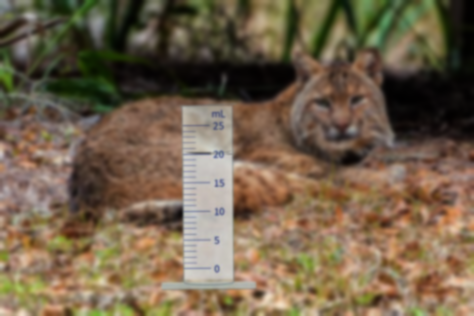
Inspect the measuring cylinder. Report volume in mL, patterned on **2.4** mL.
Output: **20** mL
